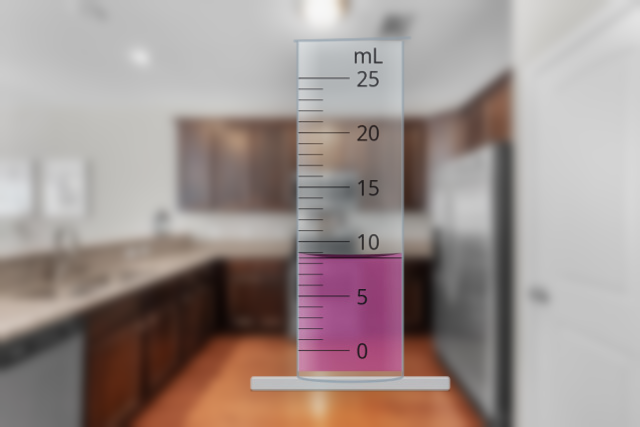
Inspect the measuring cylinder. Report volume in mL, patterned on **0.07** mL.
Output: **8.5** mL
